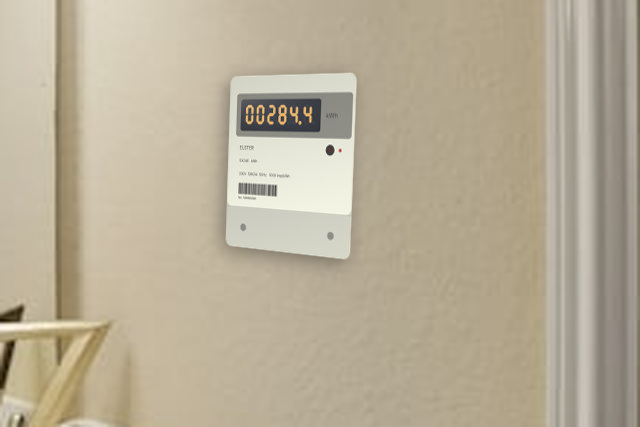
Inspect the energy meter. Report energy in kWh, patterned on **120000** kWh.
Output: **284.4** kWh
